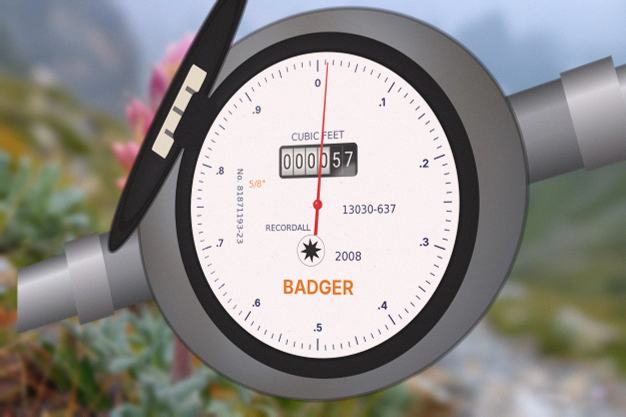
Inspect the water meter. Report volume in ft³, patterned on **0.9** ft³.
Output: **57.01** ft³
